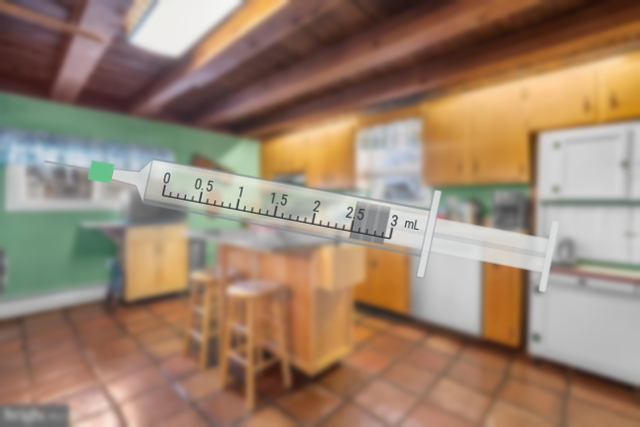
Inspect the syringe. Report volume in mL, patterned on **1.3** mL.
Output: **2.5** mL
